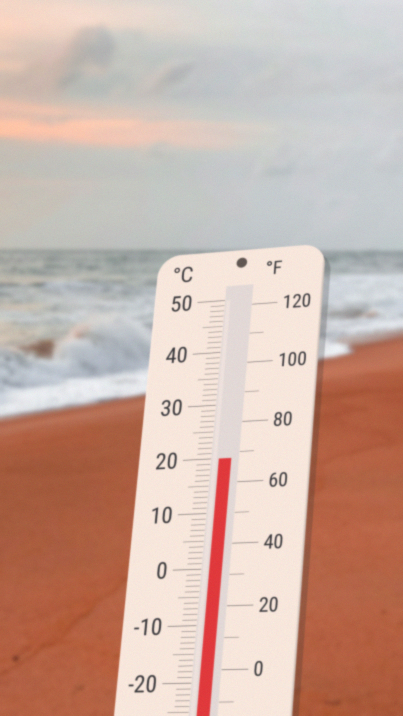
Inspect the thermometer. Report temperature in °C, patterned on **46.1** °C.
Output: **20** °C
